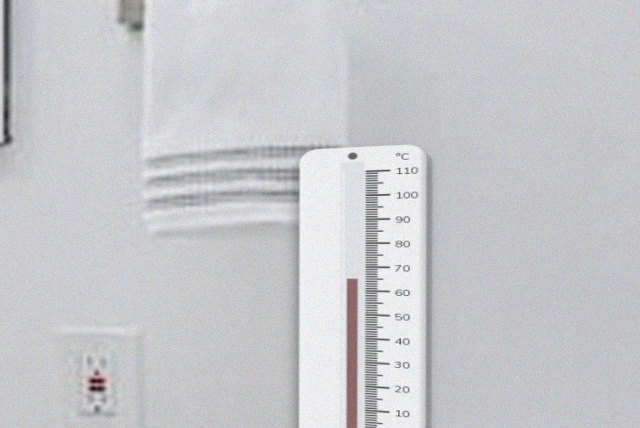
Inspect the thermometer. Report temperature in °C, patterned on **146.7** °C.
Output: **65** °C
